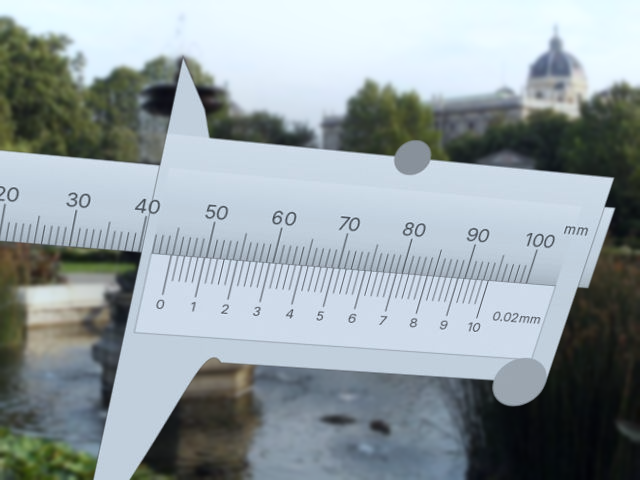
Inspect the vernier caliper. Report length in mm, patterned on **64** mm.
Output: **44.8** mm
